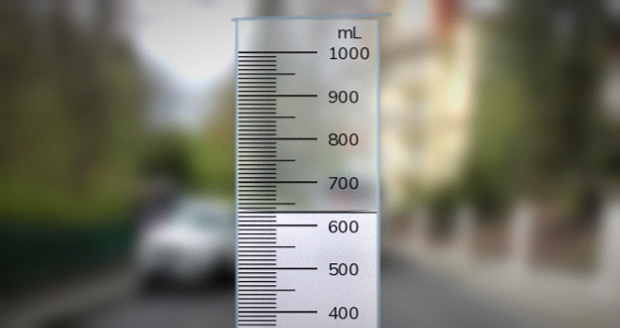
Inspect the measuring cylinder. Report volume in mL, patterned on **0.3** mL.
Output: **630** mL
